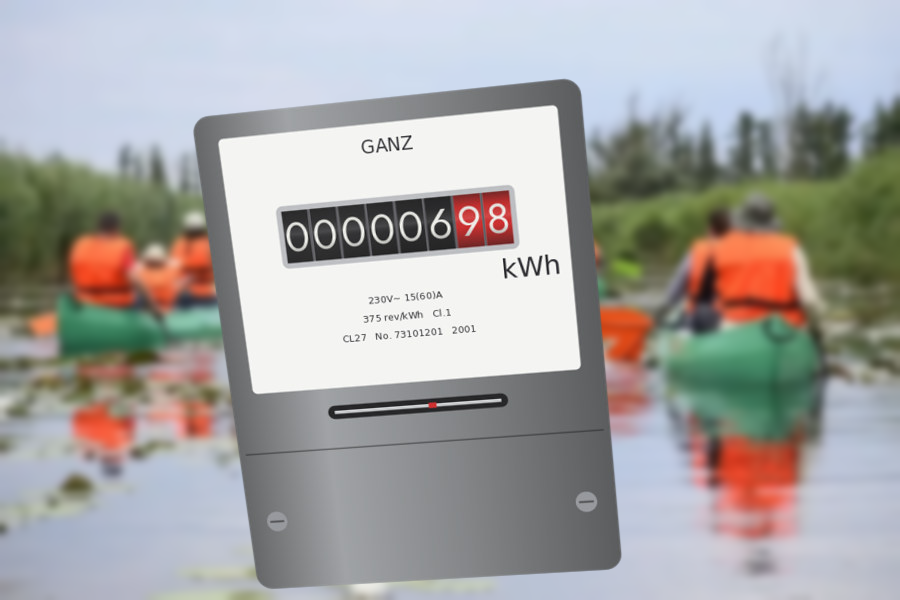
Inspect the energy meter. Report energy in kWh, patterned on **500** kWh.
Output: **6.98** kWh
